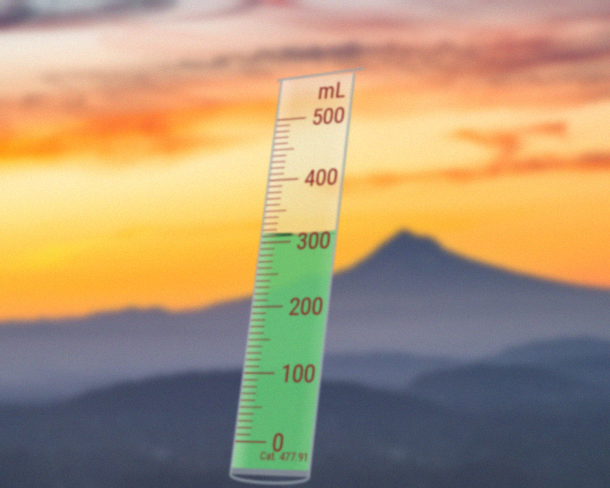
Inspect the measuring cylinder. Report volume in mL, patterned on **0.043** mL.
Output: **310** mL
